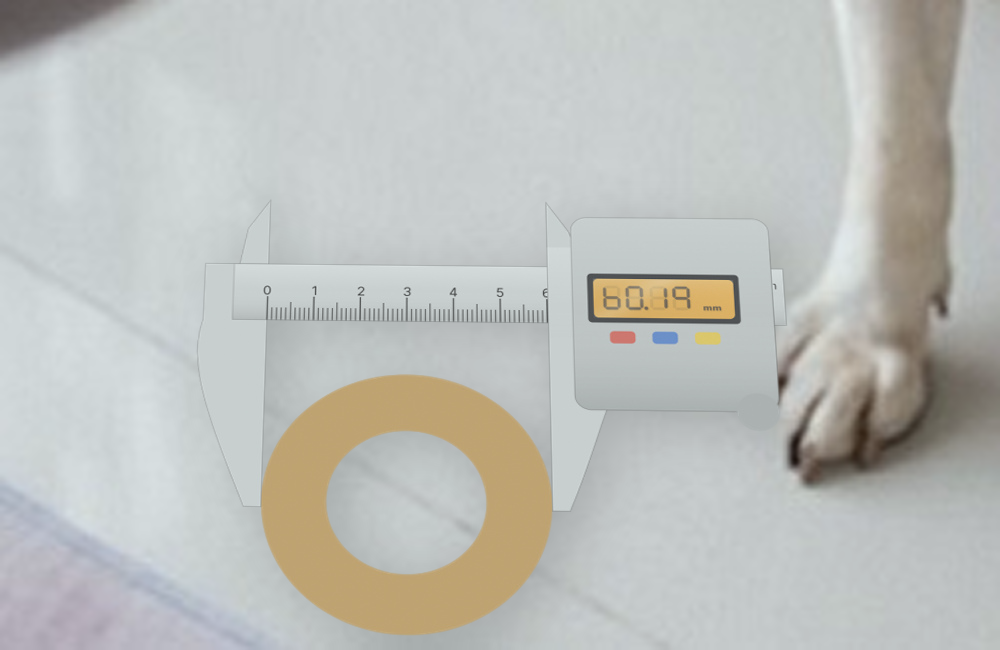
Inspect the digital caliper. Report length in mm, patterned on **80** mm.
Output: **60.19** mm
